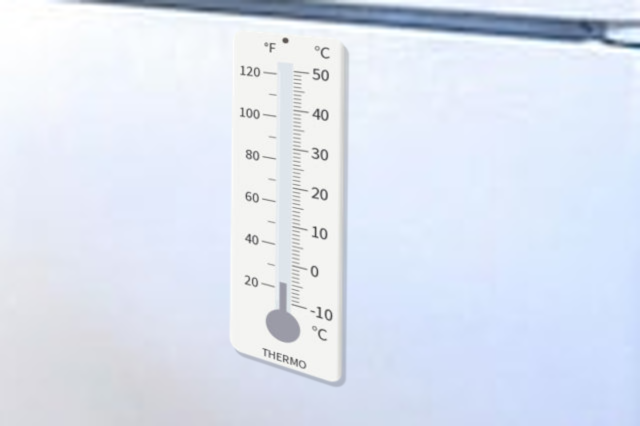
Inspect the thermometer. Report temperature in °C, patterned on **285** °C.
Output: **-5** °C
